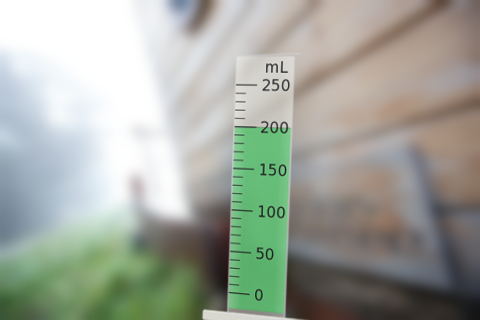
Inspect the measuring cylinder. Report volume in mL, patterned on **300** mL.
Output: **200** mL
